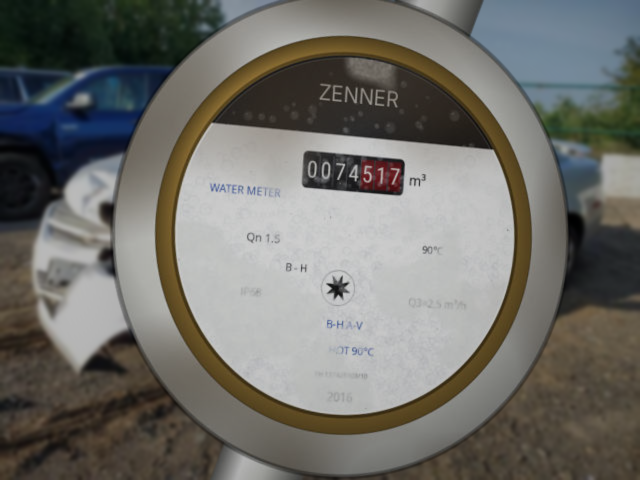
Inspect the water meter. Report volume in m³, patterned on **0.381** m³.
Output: **74.517** m³
